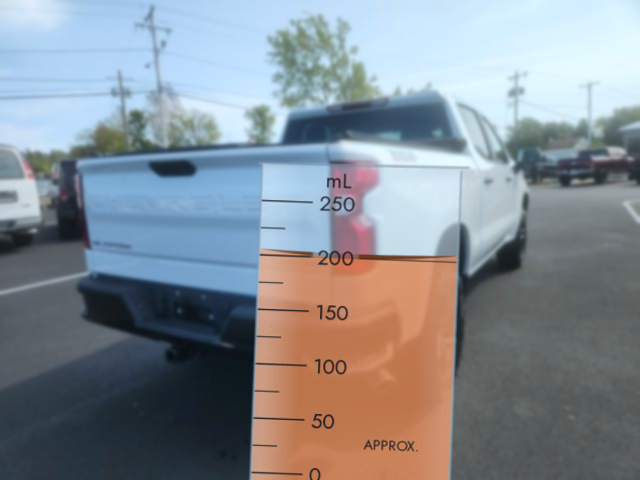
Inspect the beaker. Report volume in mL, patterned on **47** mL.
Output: **200** mL
